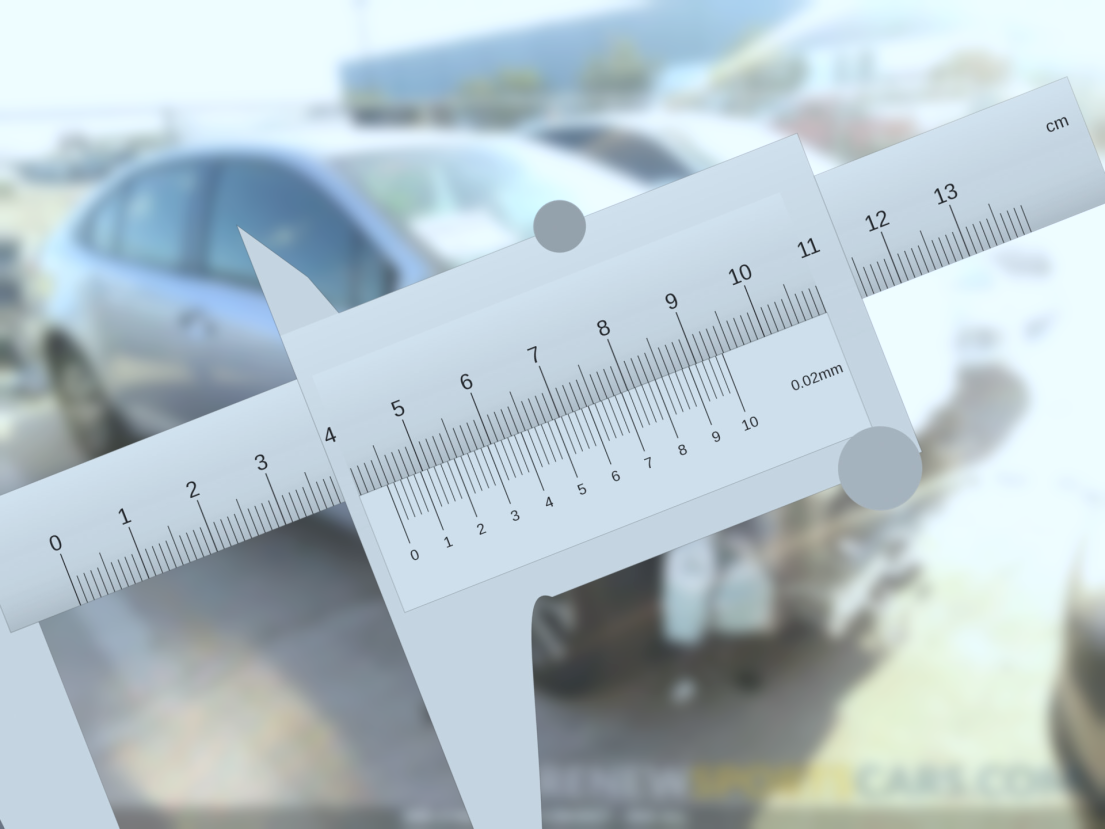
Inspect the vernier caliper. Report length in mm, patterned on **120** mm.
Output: **44.8** mm
